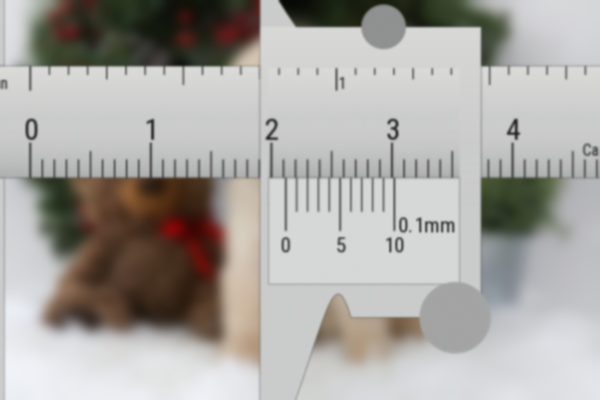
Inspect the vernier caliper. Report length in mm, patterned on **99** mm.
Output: **21.2** mm
